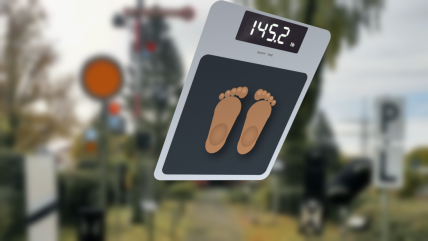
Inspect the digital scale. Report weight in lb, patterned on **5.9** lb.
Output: **145.2** lb
